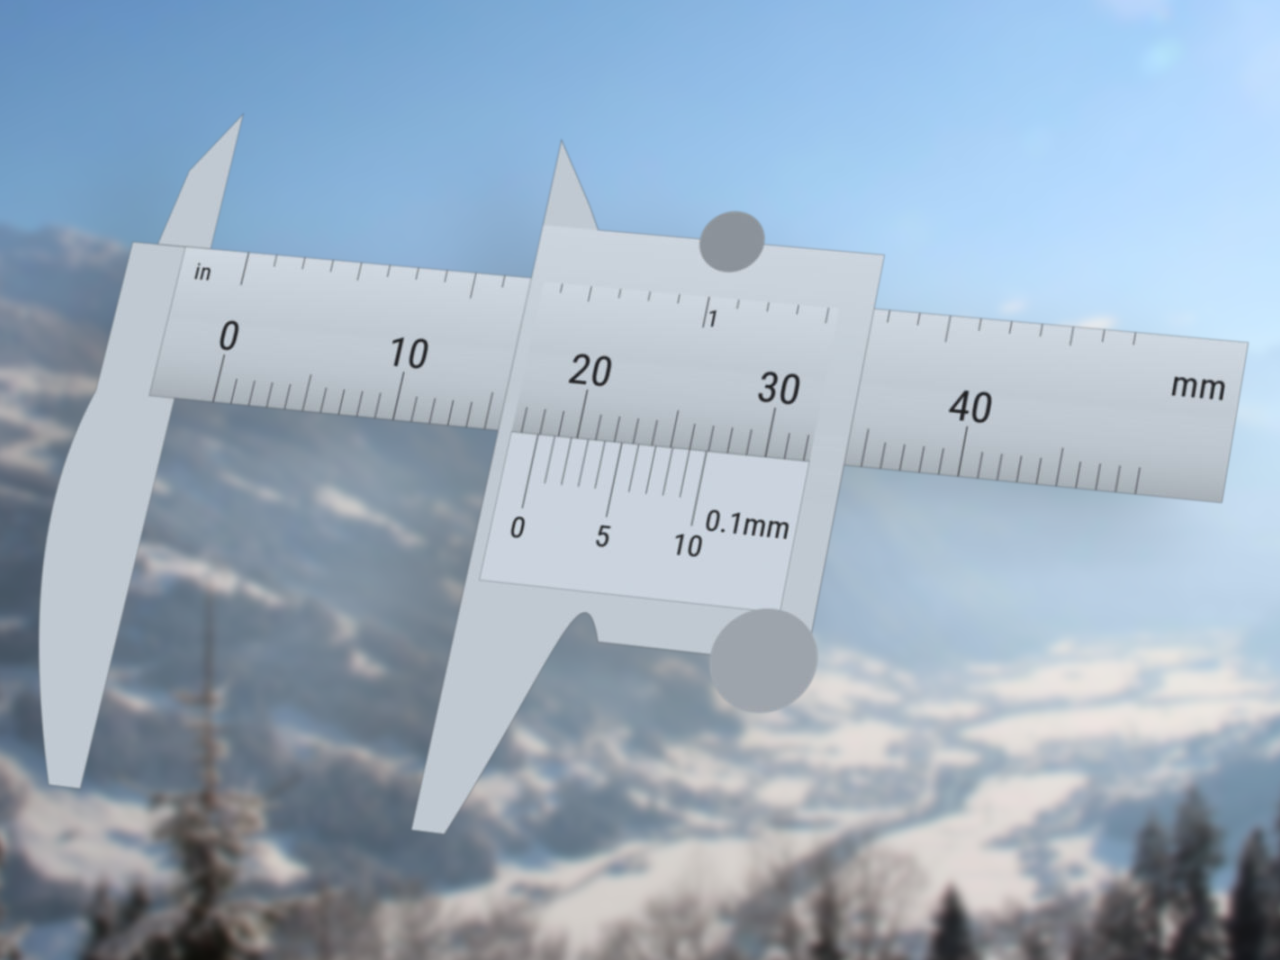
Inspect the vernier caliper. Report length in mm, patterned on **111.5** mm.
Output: **17.9** mm
